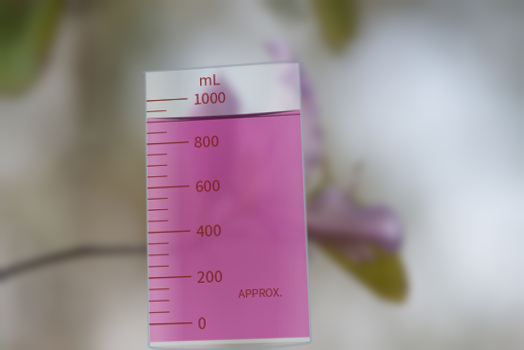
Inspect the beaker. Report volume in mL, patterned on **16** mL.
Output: **900** mL
